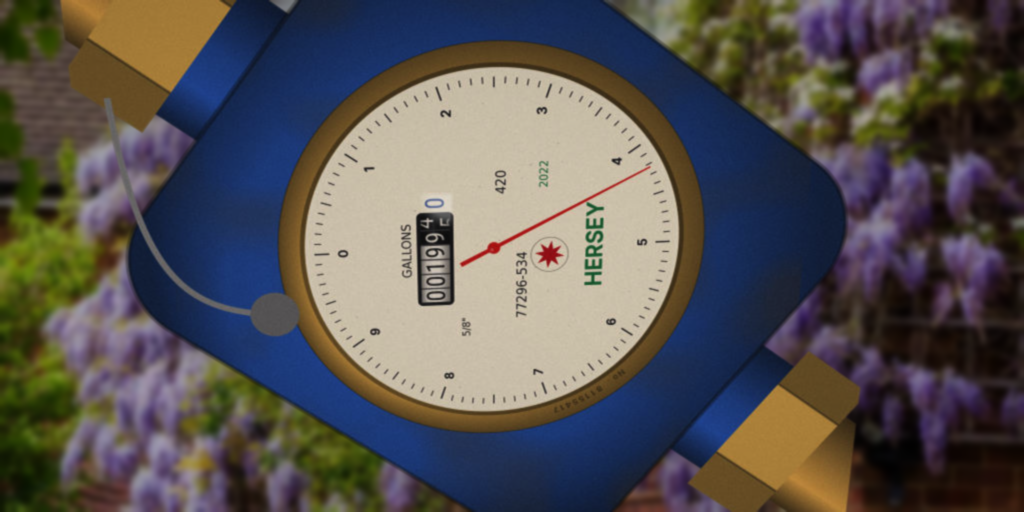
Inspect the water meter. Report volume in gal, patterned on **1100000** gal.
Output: **19944.2** gal
